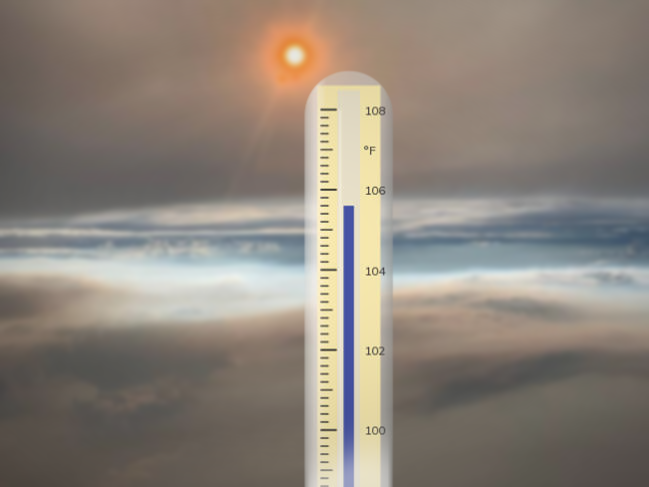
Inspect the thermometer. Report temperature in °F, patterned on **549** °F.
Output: **105.6** °F
